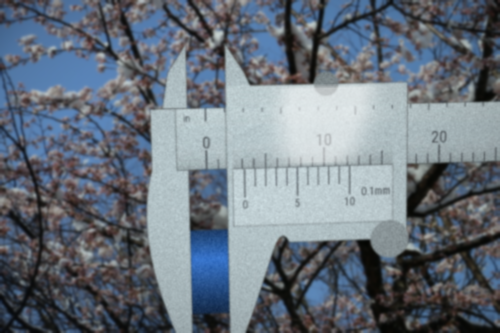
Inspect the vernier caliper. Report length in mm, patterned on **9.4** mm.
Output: **3.2** mm
